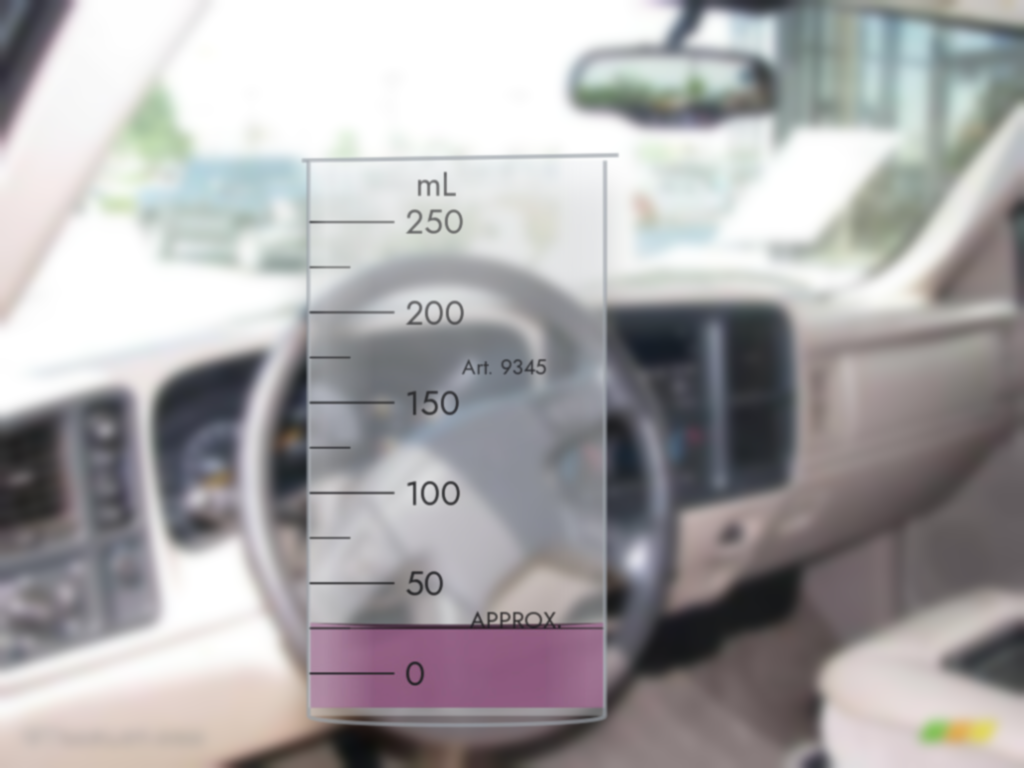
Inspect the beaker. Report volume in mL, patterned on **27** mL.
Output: **25** mL
